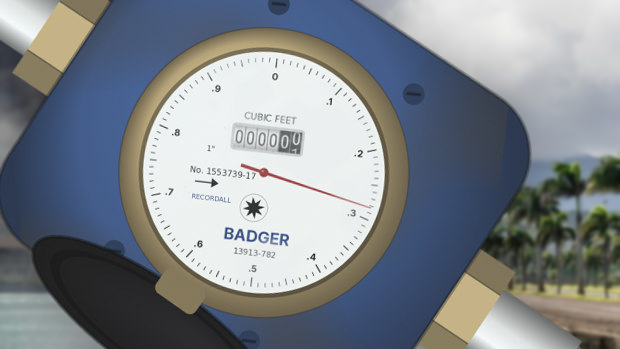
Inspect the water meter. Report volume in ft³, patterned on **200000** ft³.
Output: **0.28** ft³
